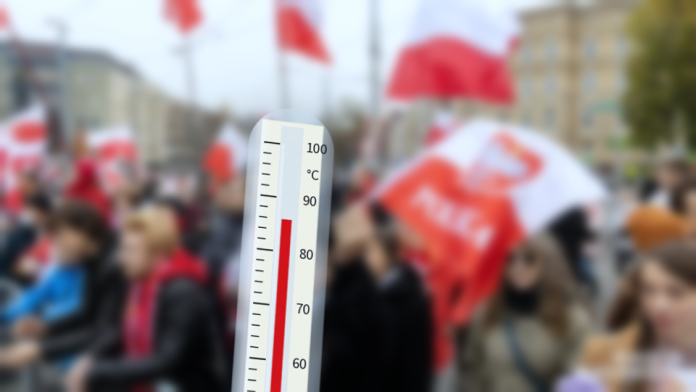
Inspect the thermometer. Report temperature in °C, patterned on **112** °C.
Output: **86** °C
